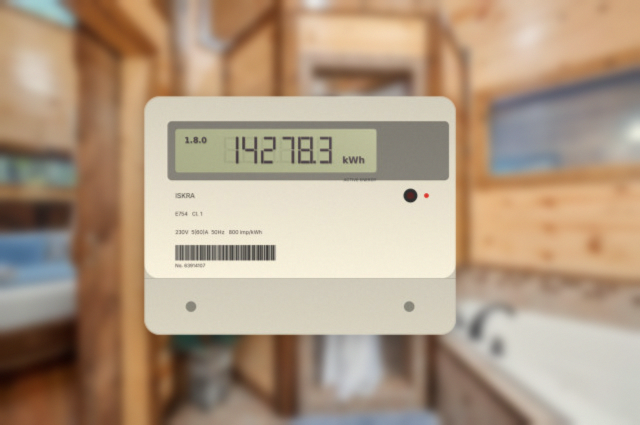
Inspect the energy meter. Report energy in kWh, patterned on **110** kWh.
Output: **14278.3** kWh
